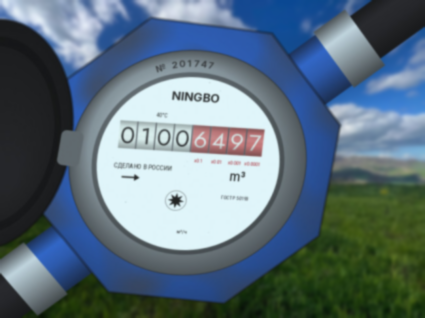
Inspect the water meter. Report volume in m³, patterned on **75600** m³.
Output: **100.6497** m³
